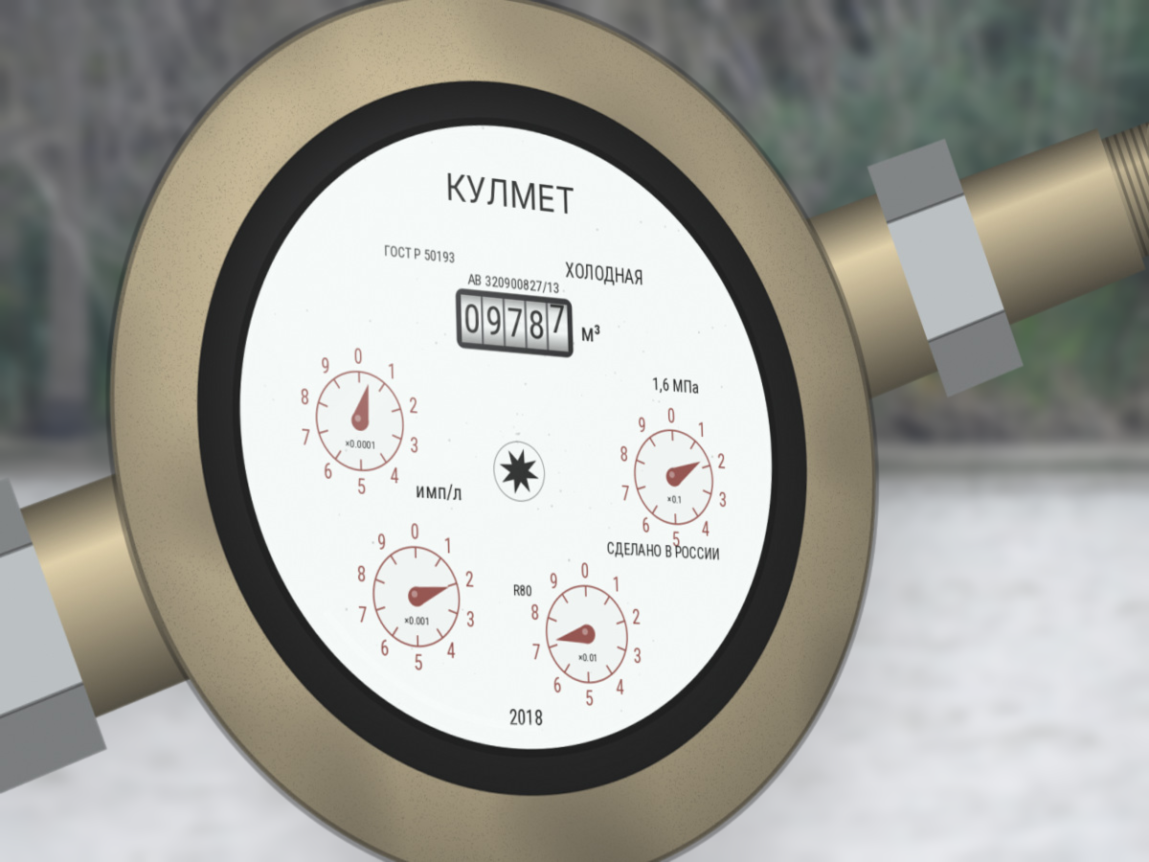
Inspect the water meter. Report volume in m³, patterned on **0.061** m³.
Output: **9787.1720** m³
